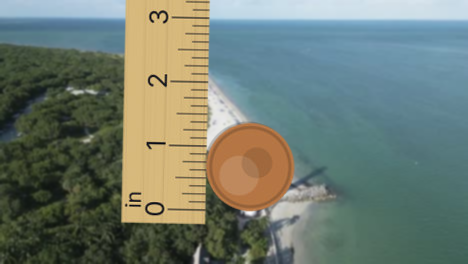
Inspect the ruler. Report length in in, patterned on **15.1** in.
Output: **1.375** in
